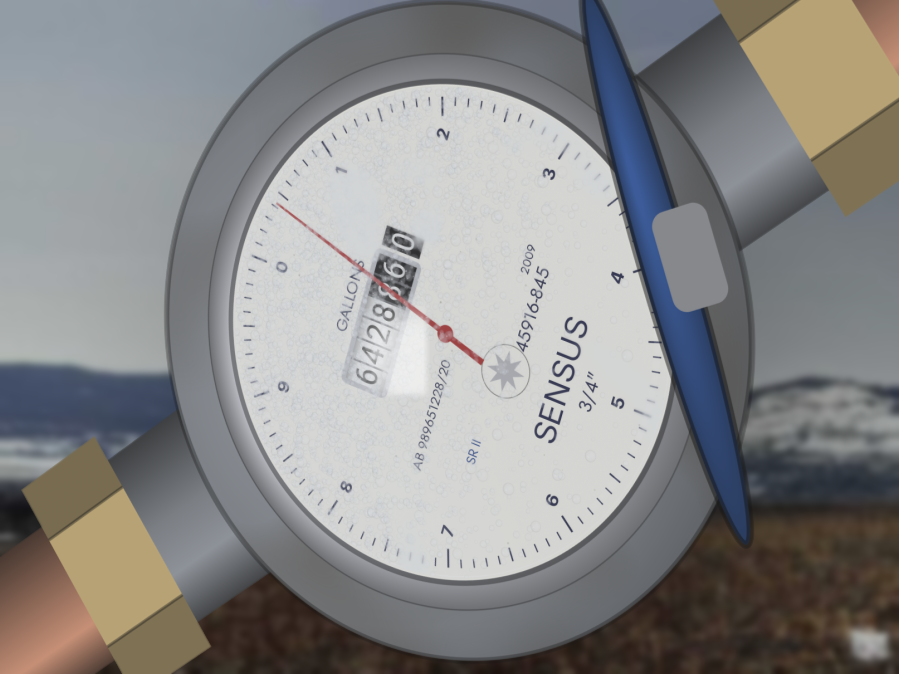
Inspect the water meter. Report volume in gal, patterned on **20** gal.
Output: **6428860.4** gal
